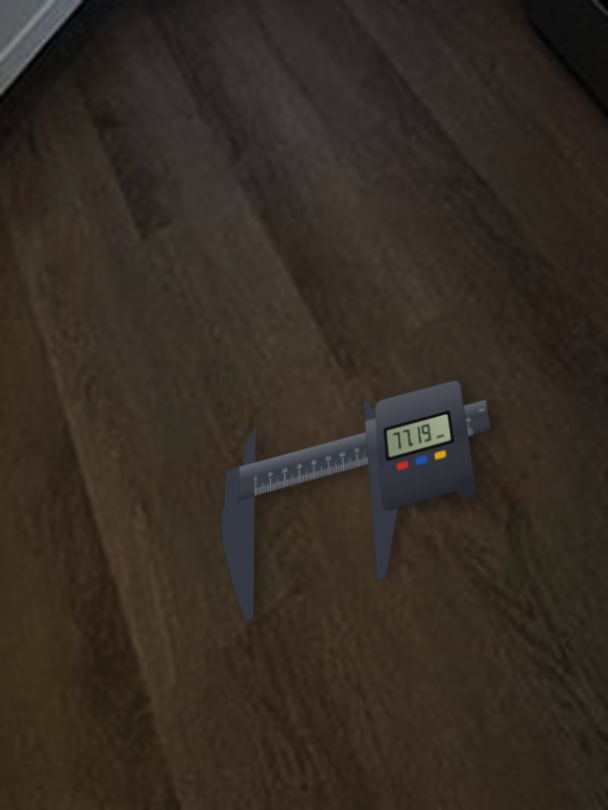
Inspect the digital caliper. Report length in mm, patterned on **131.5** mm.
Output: **77.19** mm
